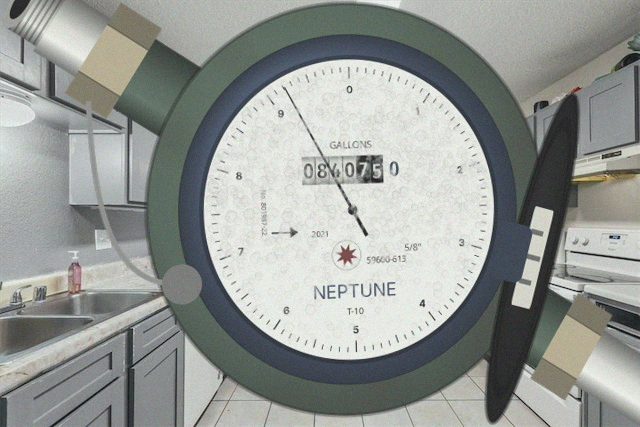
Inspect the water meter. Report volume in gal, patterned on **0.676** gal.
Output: **840749.2** gal
